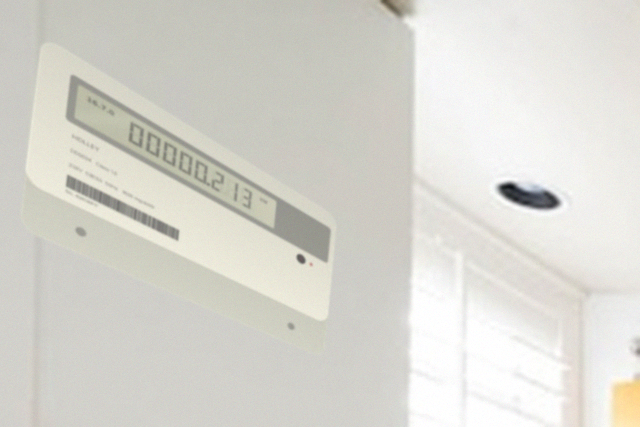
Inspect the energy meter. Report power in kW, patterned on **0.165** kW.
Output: **0.213** kW
